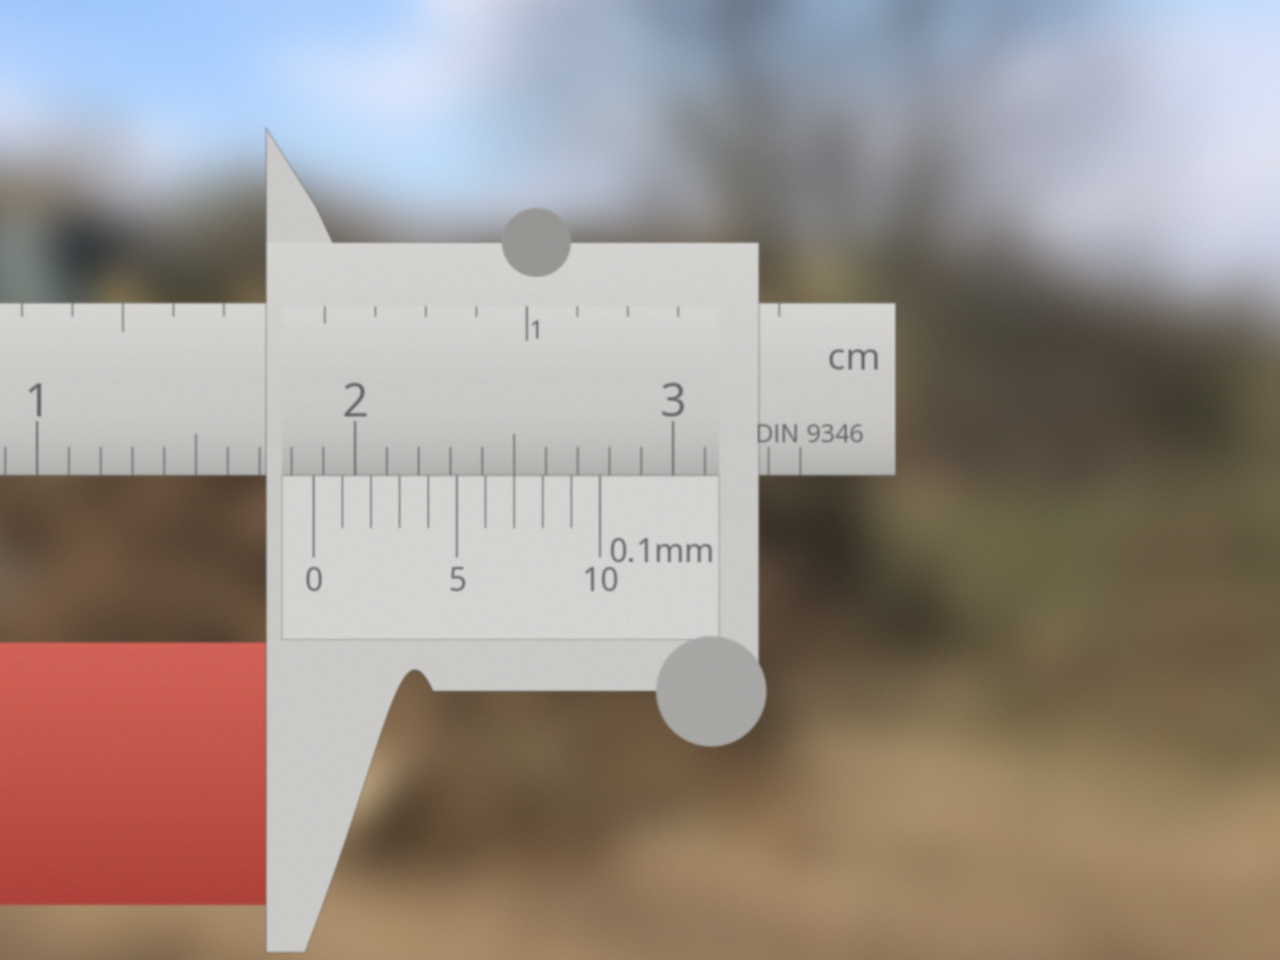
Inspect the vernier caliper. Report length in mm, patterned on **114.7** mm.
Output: **18.7** mm
